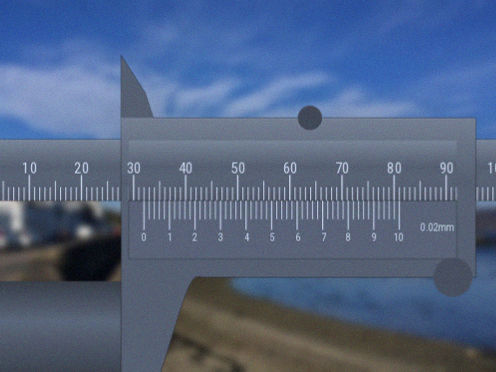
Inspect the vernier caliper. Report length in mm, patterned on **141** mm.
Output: **32.0** mm
